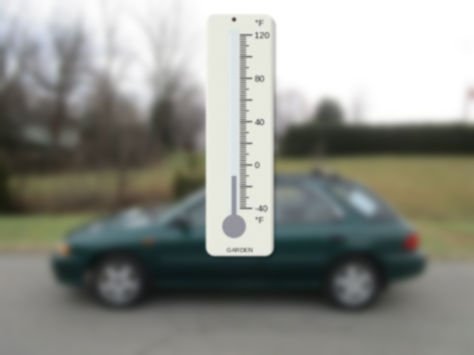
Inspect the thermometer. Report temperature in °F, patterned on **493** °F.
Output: **-10** °F
